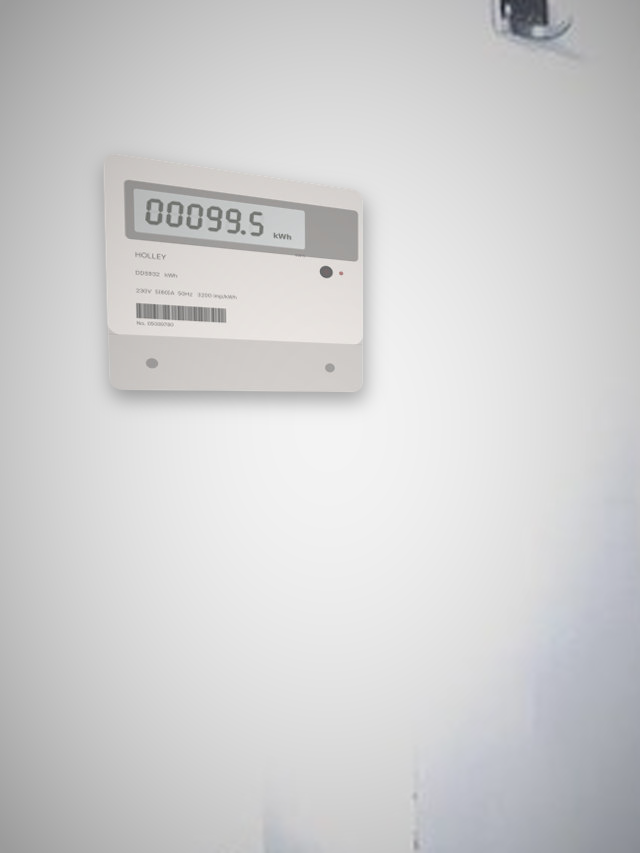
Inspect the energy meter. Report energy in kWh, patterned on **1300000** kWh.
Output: **99.5** kWh
